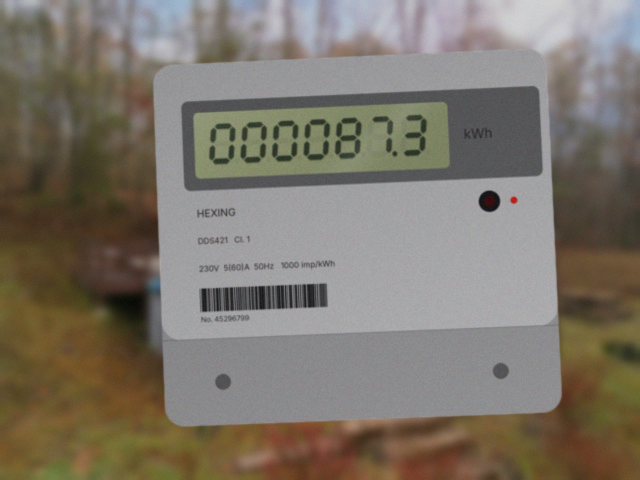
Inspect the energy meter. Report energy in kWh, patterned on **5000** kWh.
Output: **87.3** kWh
